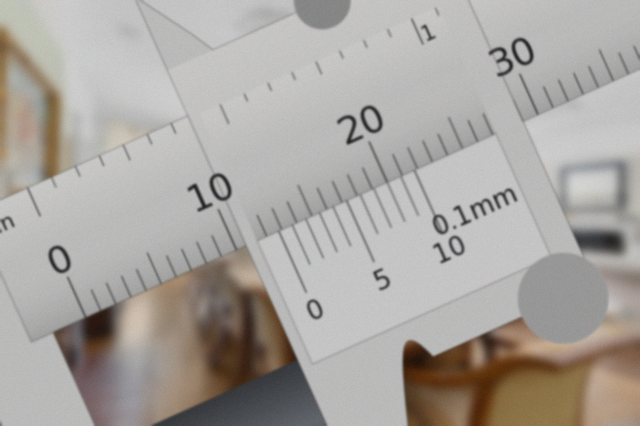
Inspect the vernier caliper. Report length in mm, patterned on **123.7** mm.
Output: **12.8** mm
